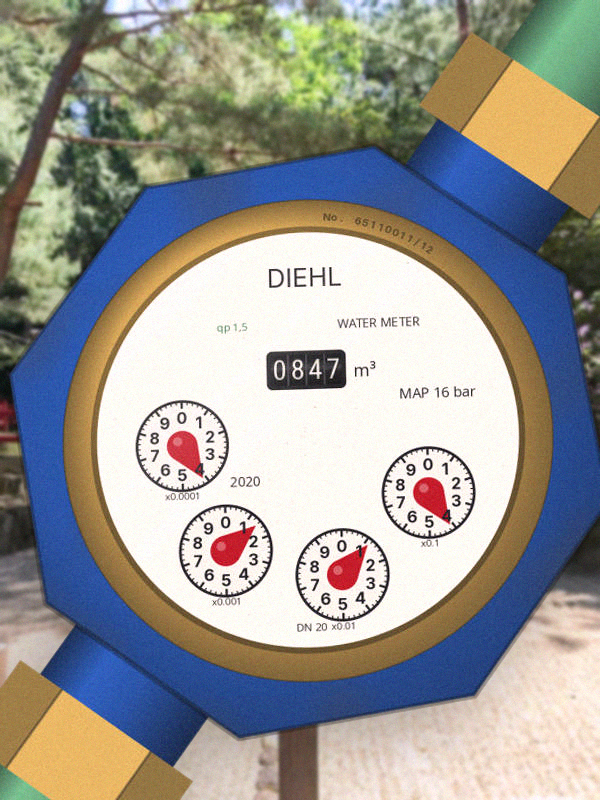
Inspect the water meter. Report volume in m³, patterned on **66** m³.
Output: **847.4114** m³
